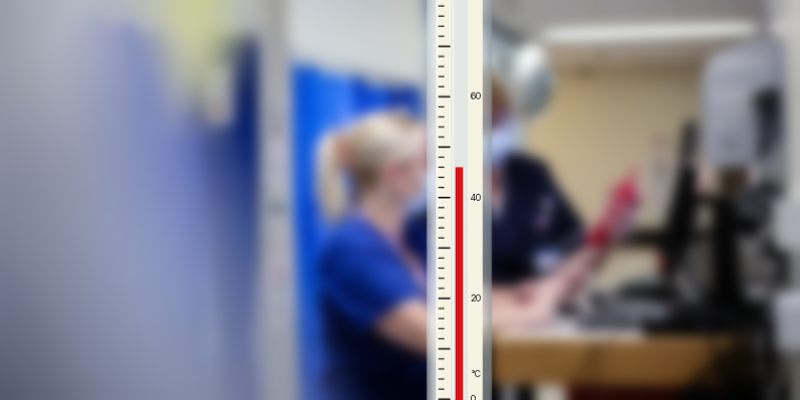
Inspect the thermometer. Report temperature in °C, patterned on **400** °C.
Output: **46** °C
